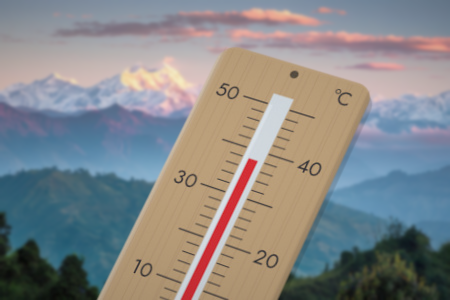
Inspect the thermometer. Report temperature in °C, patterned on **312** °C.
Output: **38** °C
